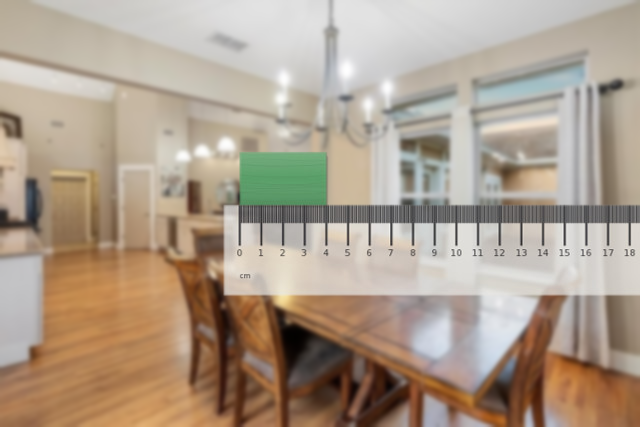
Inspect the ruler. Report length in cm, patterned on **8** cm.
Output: **4** cm
